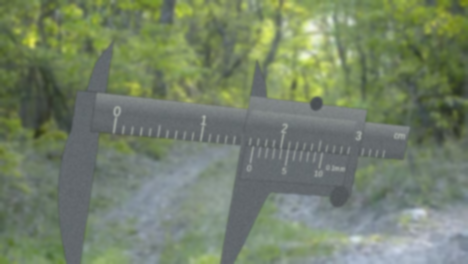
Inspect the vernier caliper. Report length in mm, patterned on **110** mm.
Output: **16.5** mm
